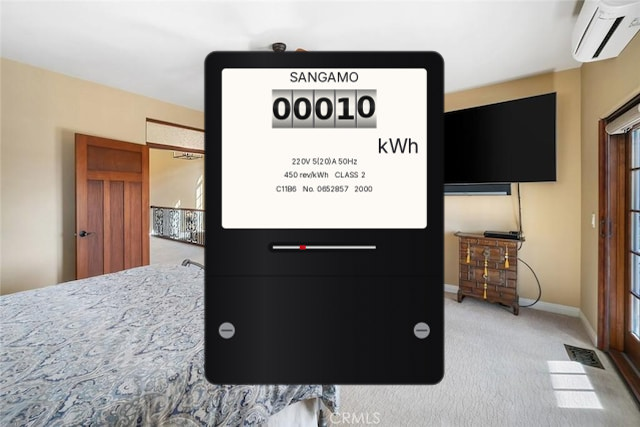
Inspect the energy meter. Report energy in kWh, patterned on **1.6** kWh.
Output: **10** kWh
